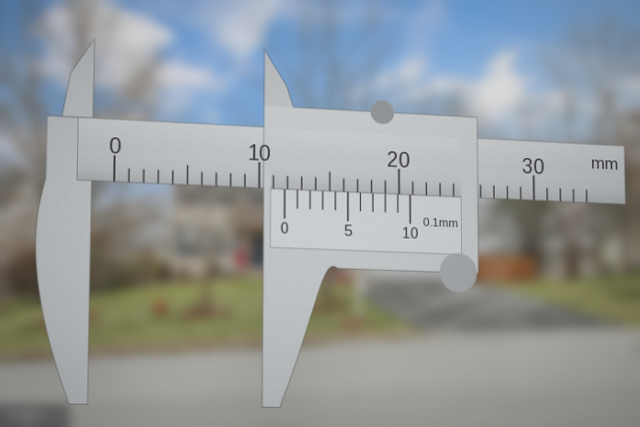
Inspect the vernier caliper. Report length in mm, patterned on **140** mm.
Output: **11.8** mm
